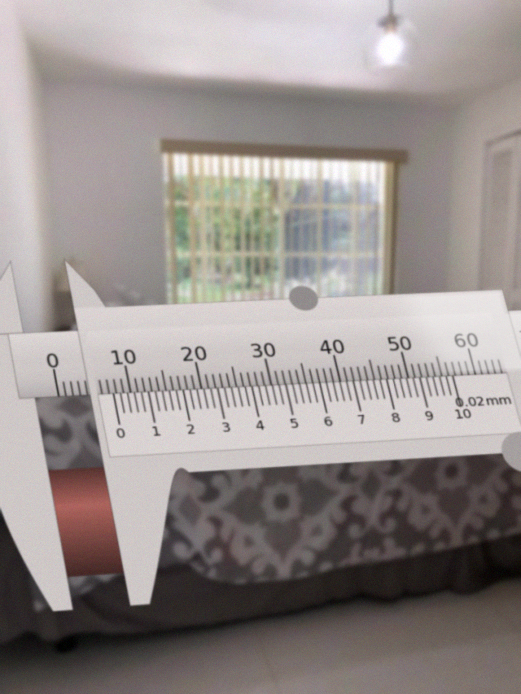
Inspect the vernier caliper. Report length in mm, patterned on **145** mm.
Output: **7.6** mm
